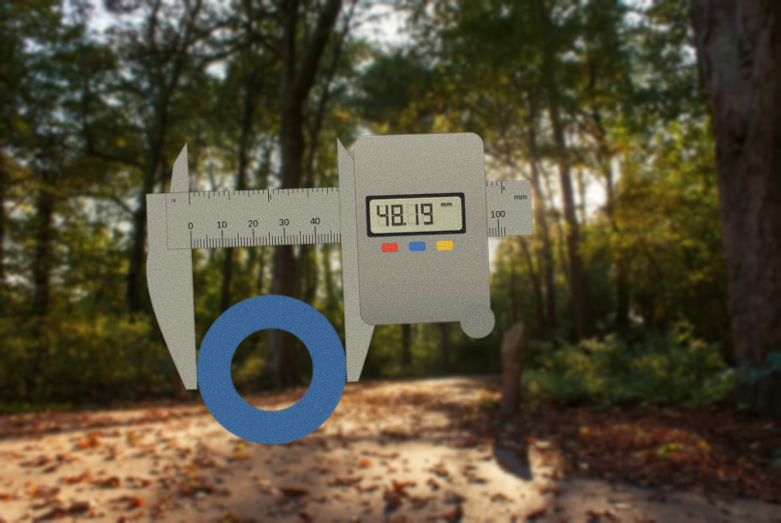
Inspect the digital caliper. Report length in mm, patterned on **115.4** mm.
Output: **48.19** mm
